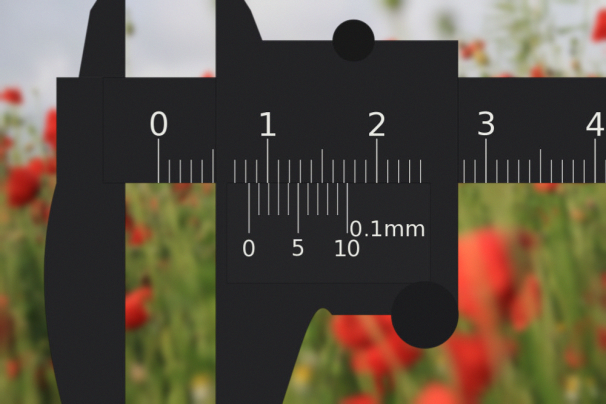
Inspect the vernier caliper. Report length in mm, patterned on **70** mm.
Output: **8.3** mm
